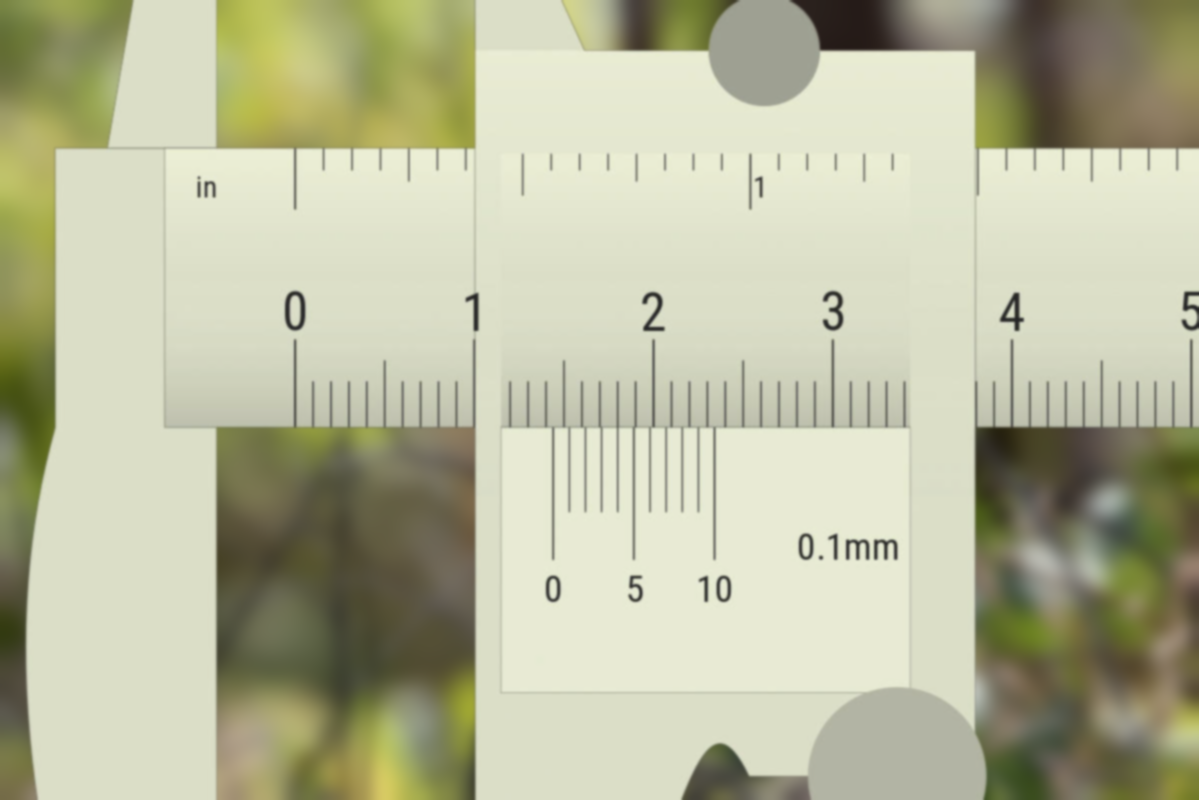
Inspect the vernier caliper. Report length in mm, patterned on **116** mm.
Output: **14.4** mm
